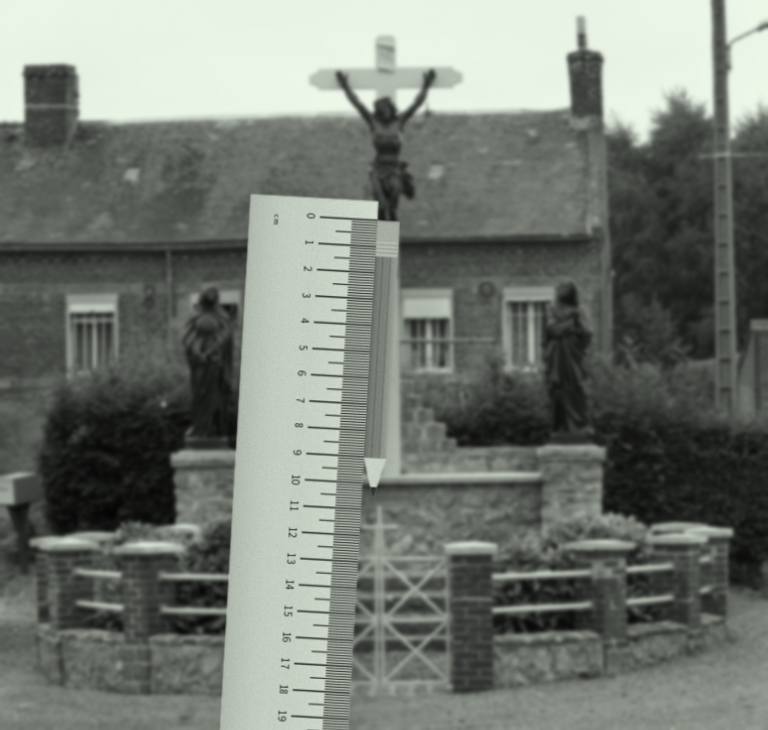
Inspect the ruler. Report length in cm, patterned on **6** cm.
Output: **10.5** cm
